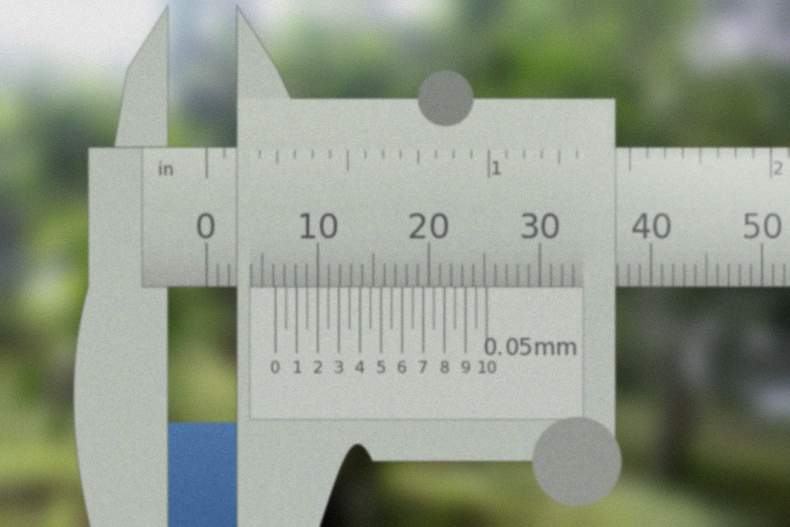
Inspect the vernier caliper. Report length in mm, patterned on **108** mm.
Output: **6.2** mm
